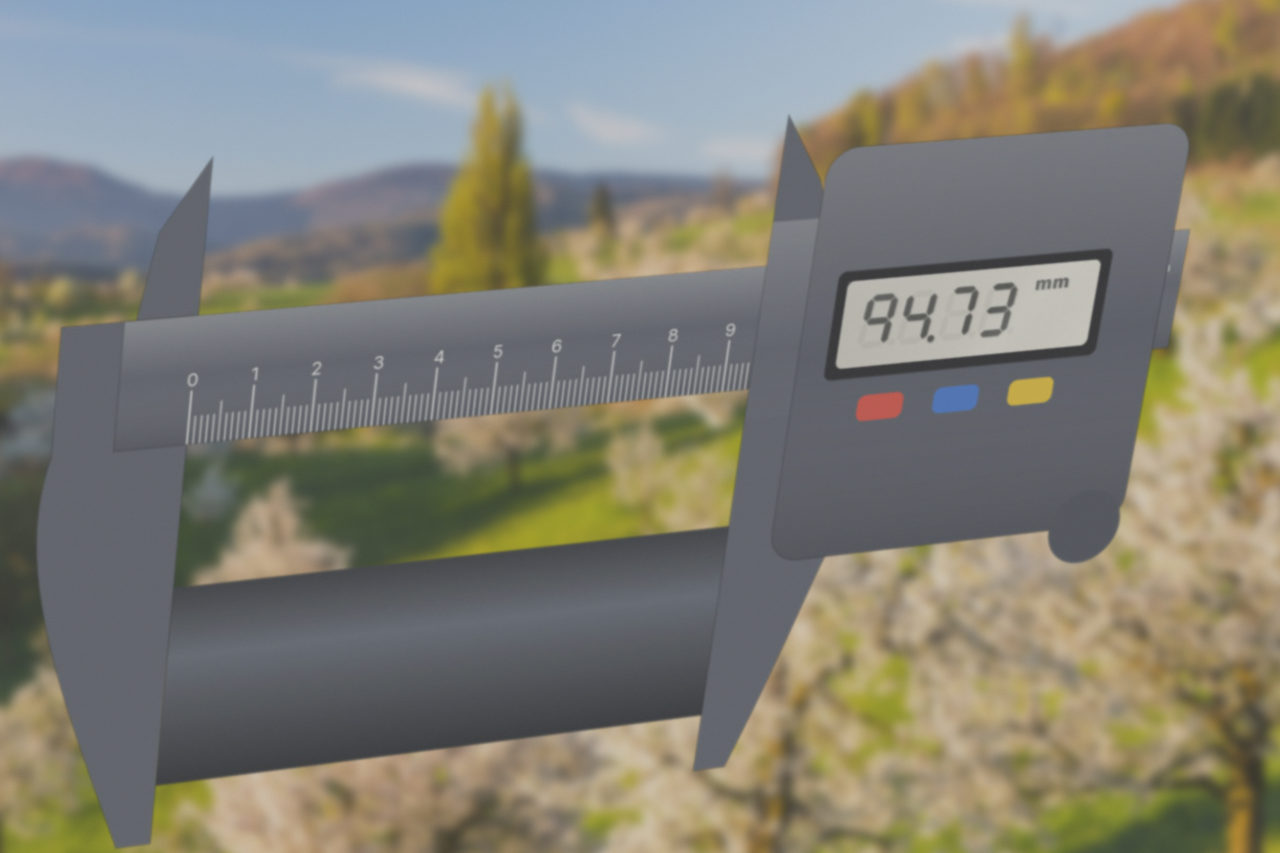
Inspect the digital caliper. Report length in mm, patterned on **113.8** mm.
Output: **94.73** mm
